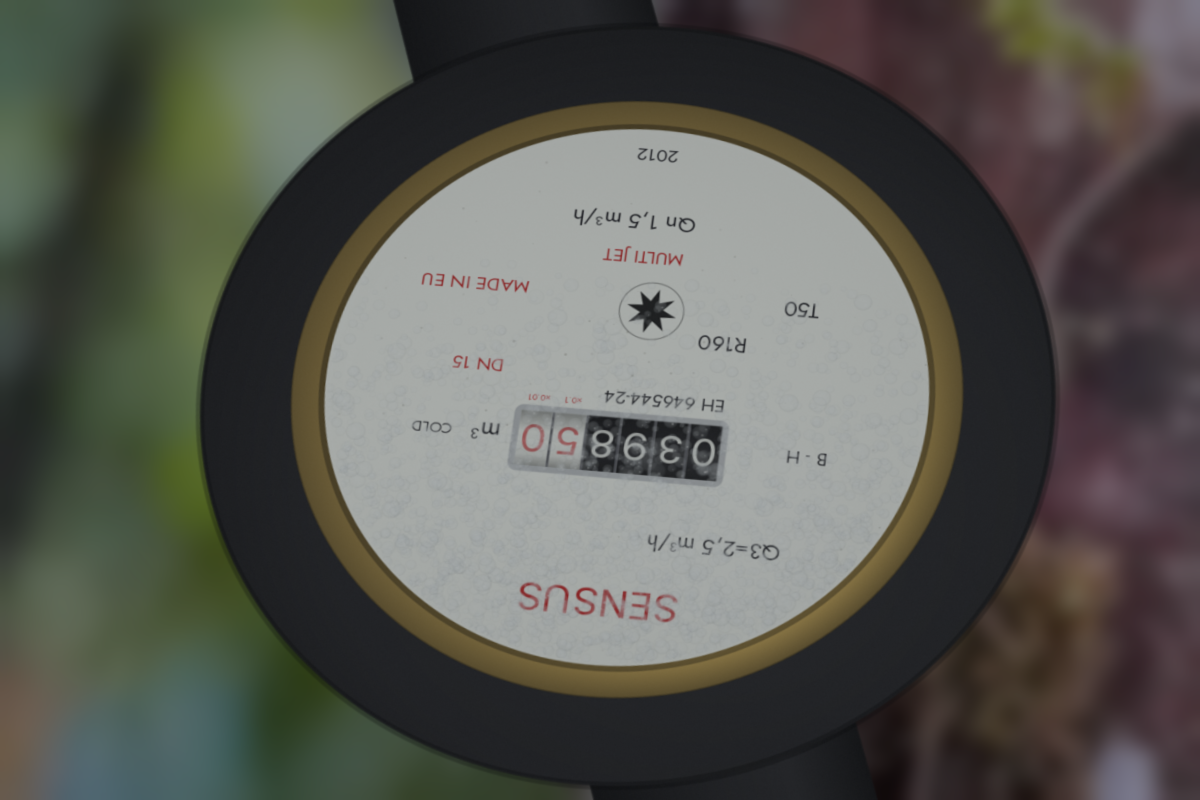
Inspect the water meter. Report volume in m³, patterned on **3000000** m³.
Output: **398.50** m³
